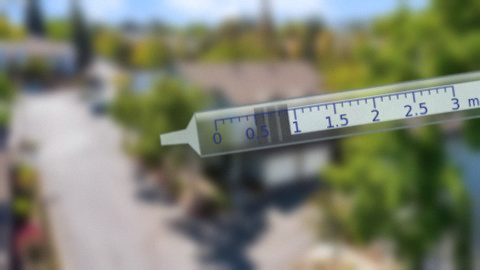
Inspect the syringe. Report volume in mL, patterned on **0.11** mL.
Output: **0.5** mL
